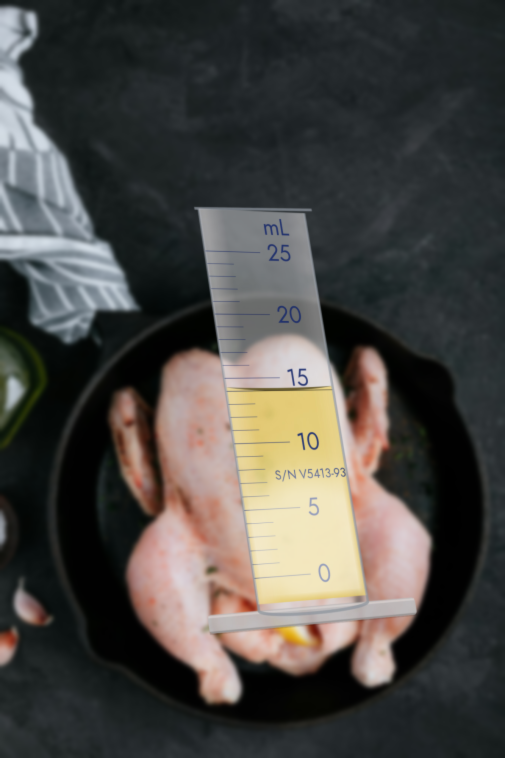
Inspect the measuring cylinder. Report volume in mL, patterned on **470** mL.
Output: **14** mL
